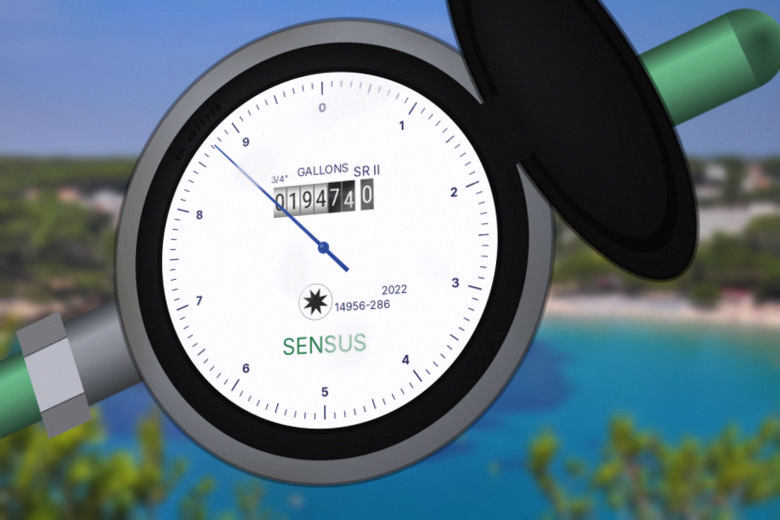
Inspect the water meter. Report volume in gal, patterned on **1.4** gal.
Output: **194738.7** gal
